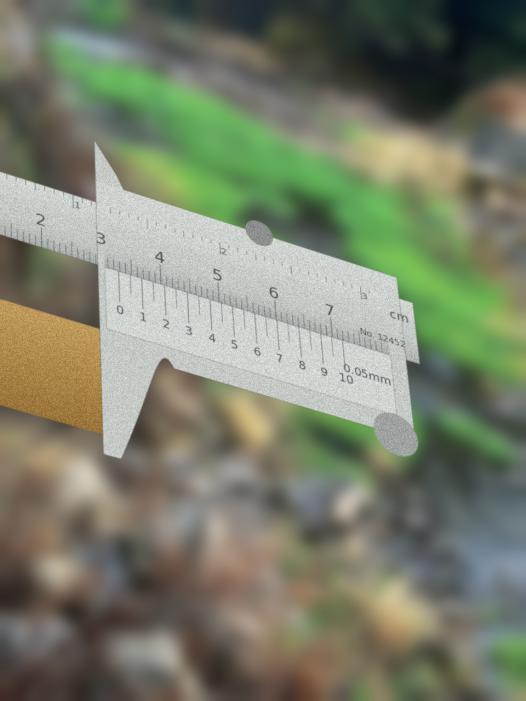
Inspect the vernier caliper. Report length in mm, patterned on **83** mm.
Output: **32.8** mm
